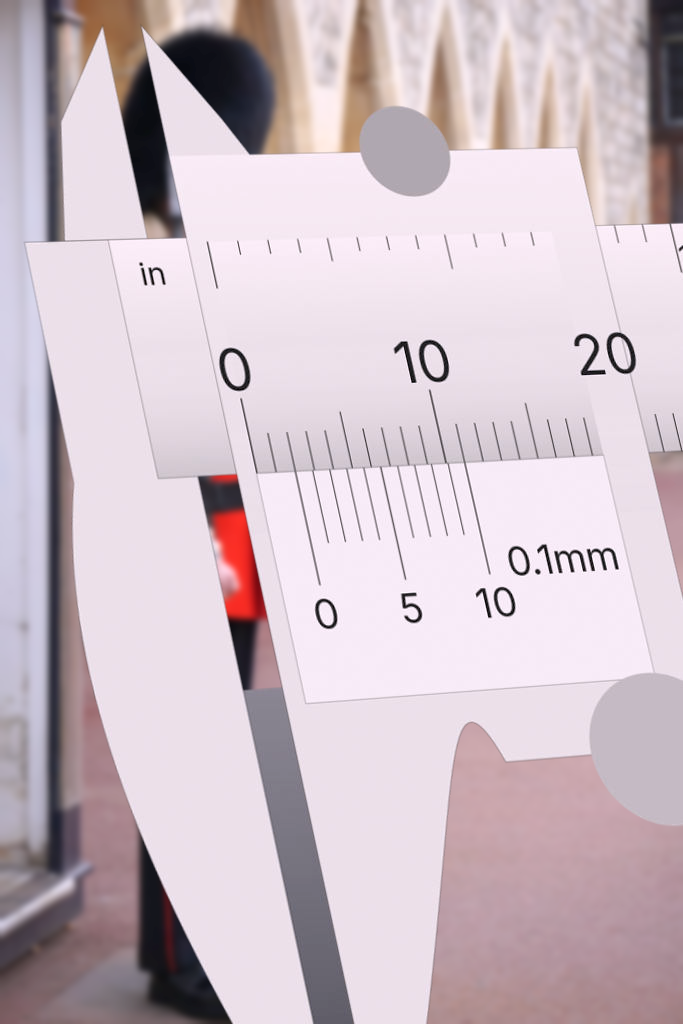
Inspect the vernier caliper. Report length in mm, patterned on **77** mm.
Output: **2.0** mm
